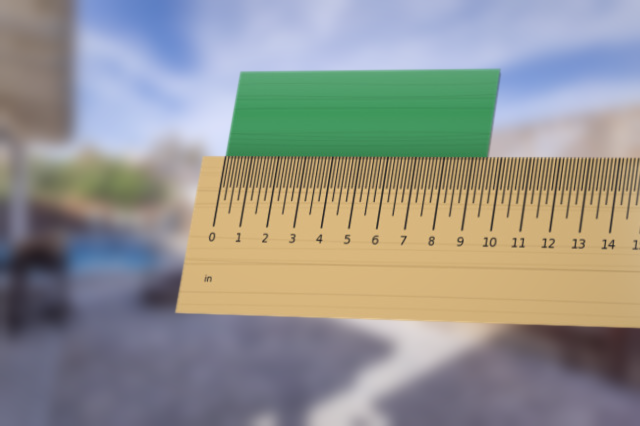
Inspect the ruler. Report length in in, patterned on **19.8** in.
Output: **9.5** in
